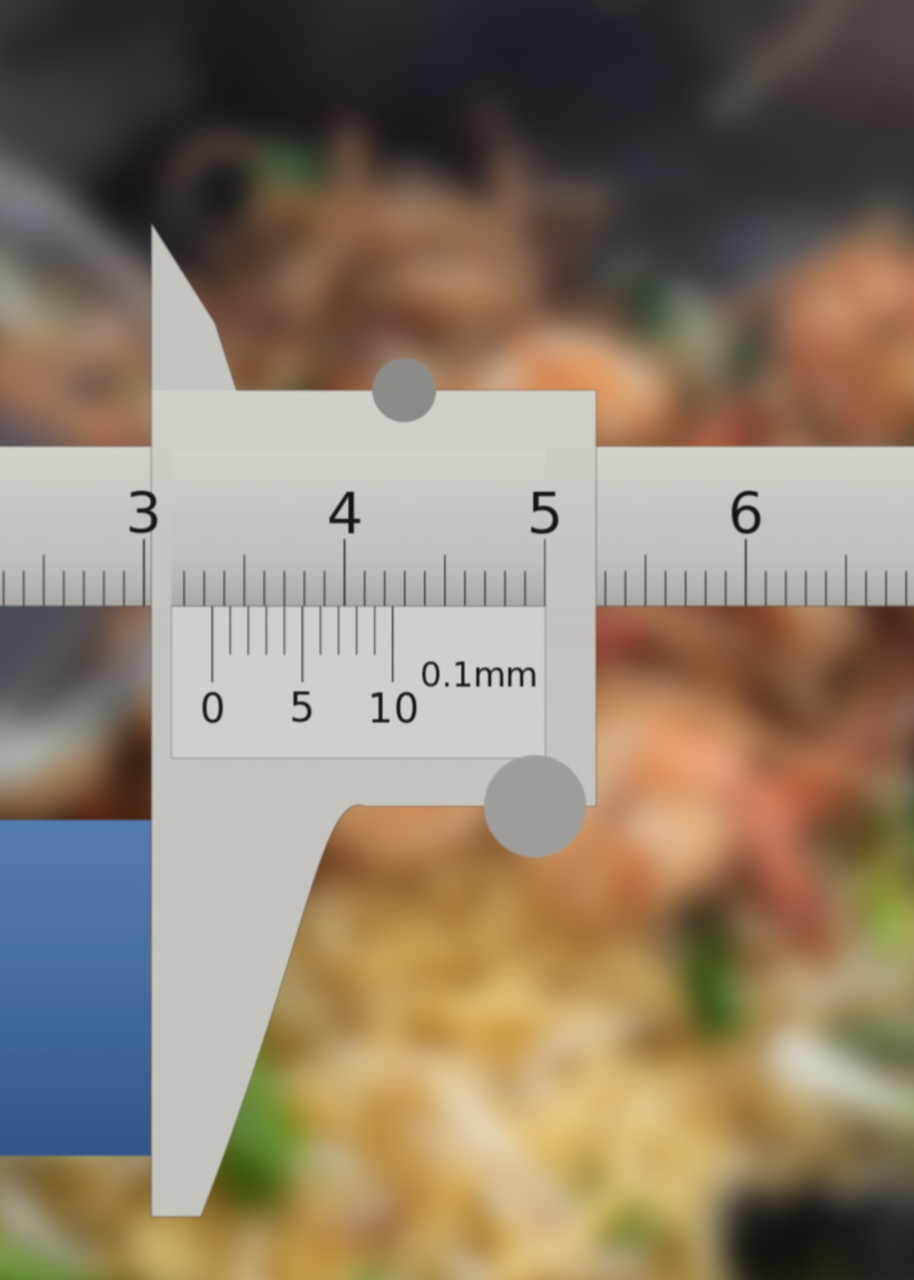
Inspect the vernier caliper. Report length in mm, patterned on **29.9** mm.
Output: **33.4** mm
